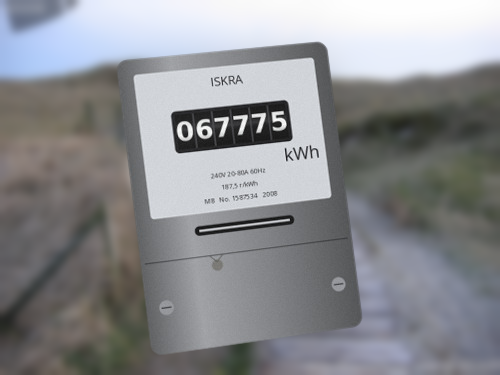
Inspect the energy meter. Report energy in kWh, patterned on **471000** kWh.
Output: **67775** kWh
